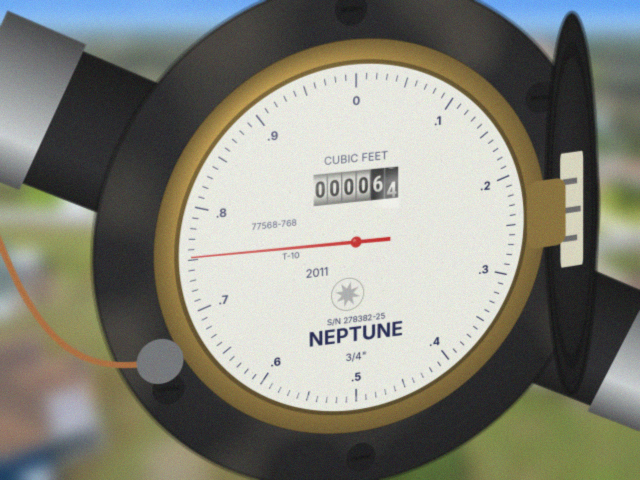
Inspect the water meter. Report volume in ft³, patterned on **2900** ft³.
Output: **63.75** ft³
